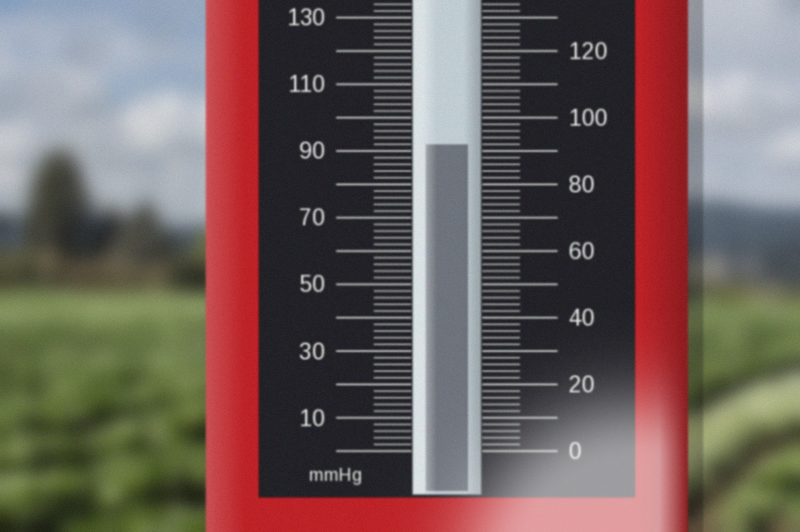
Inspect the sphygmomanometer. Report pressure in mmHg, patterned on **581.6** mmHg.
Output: **92** mmHg
